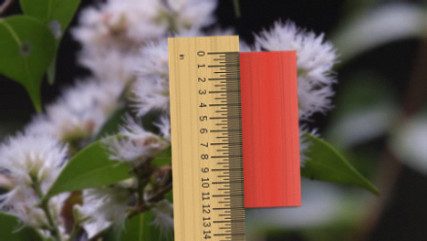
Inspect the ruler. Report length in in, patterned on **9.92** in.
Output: **12** in
